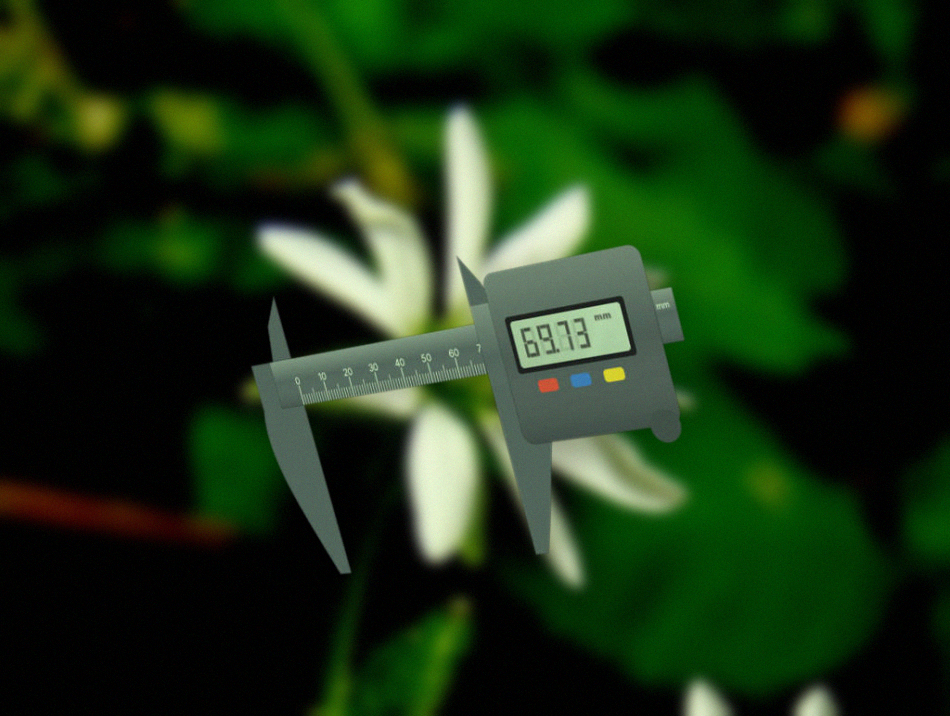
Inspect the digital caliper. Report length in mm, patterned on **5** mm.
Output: **69.73** mm
